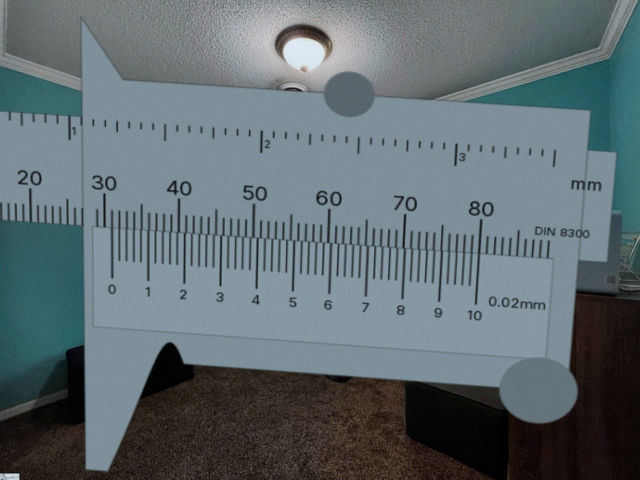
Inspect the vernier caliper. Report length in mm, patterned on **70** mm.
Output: **31.0** mm
